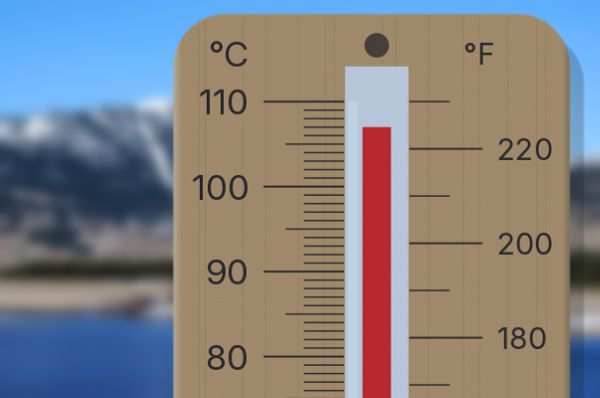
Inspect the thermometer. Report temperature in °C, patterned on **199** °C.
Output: **107** °C
